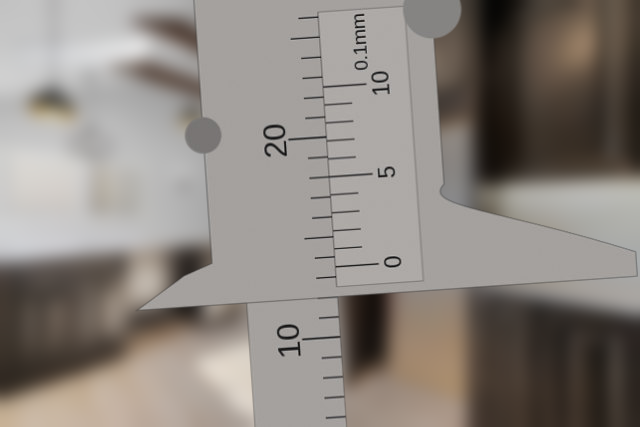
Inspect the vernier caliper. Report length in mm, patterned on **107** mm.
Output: **13.5** mm
